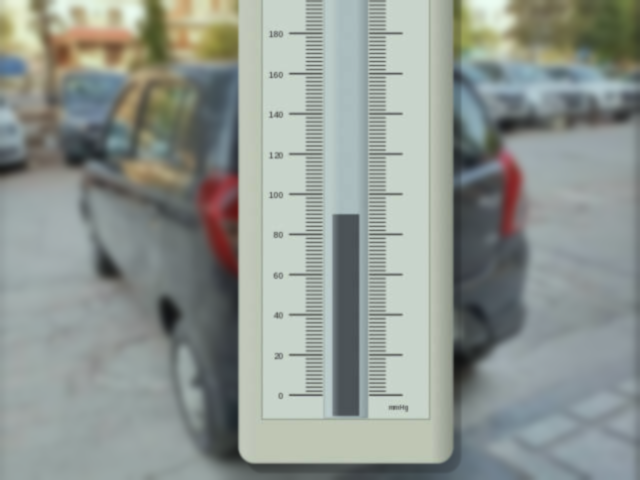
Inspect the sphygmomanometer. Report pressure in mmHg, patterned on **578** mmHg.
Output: **90** mmHg
